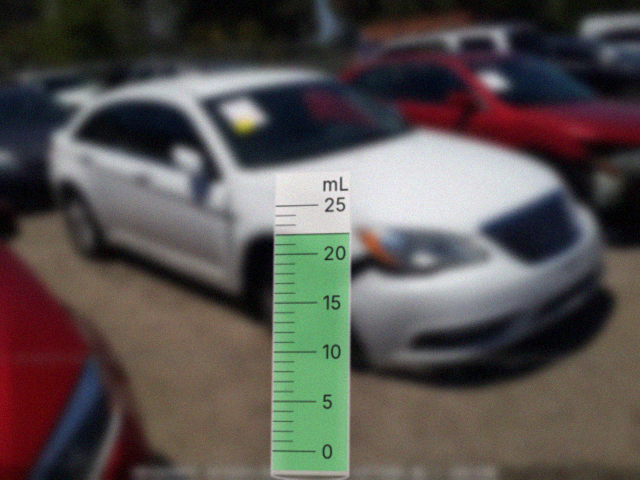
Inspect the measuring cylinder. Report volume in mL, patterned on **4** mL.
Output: **22** mL
